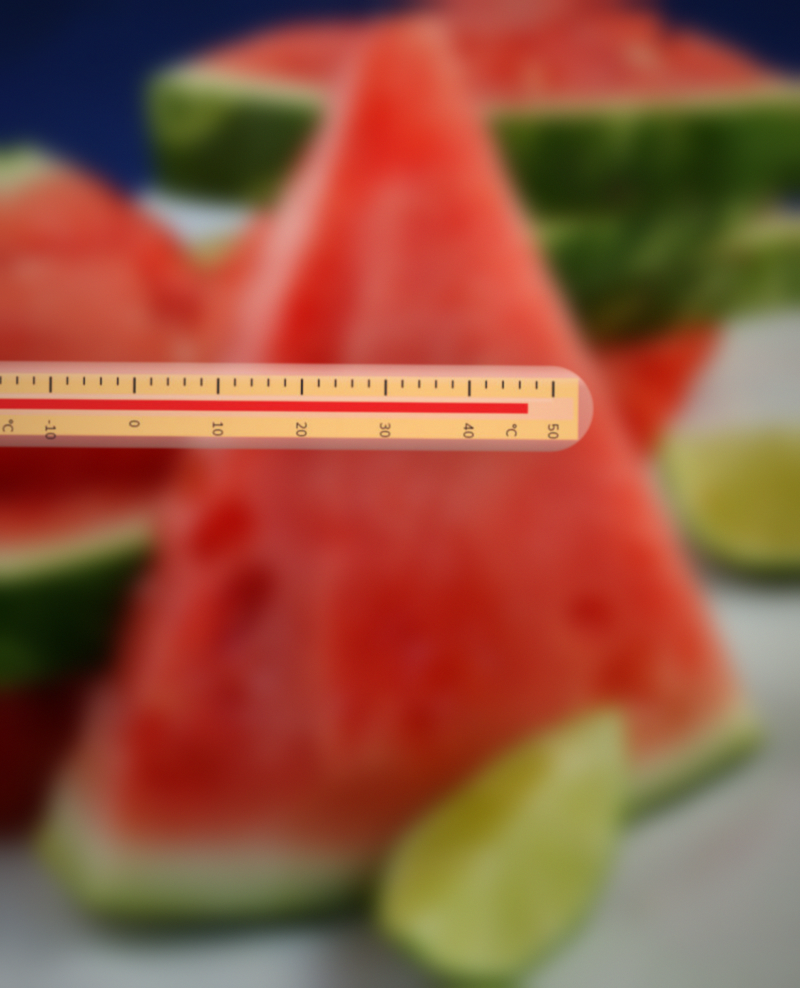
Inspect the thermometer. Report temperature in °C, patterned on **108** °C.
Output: **47** °C
